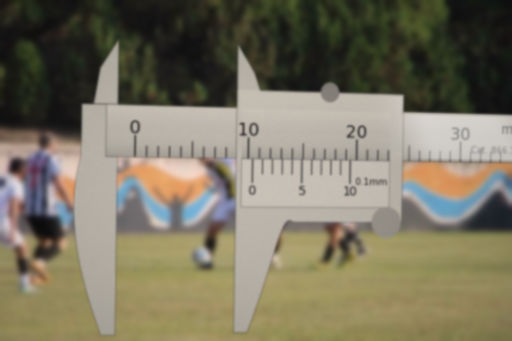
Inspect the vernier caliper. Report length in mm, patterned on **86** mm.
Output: **10.4** mm
